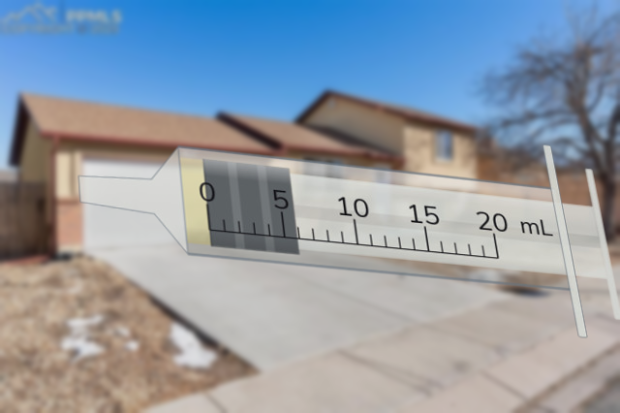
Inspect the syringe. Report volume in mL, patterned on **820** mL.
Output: **0** mL
